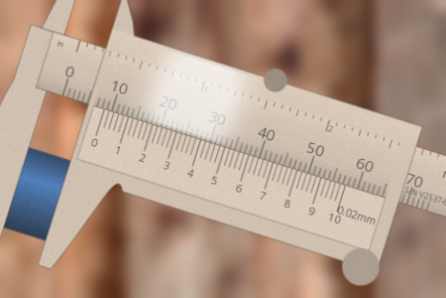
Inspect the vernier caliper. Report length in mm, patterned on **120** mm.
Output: **8.5** mm
